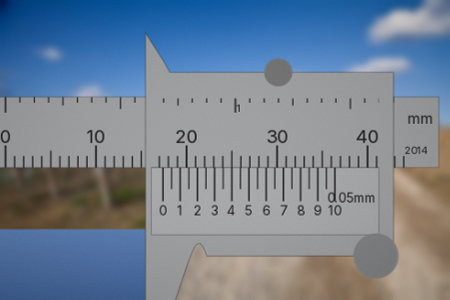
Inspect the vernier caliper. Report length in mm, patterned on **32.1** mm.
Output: **17.4** mm
